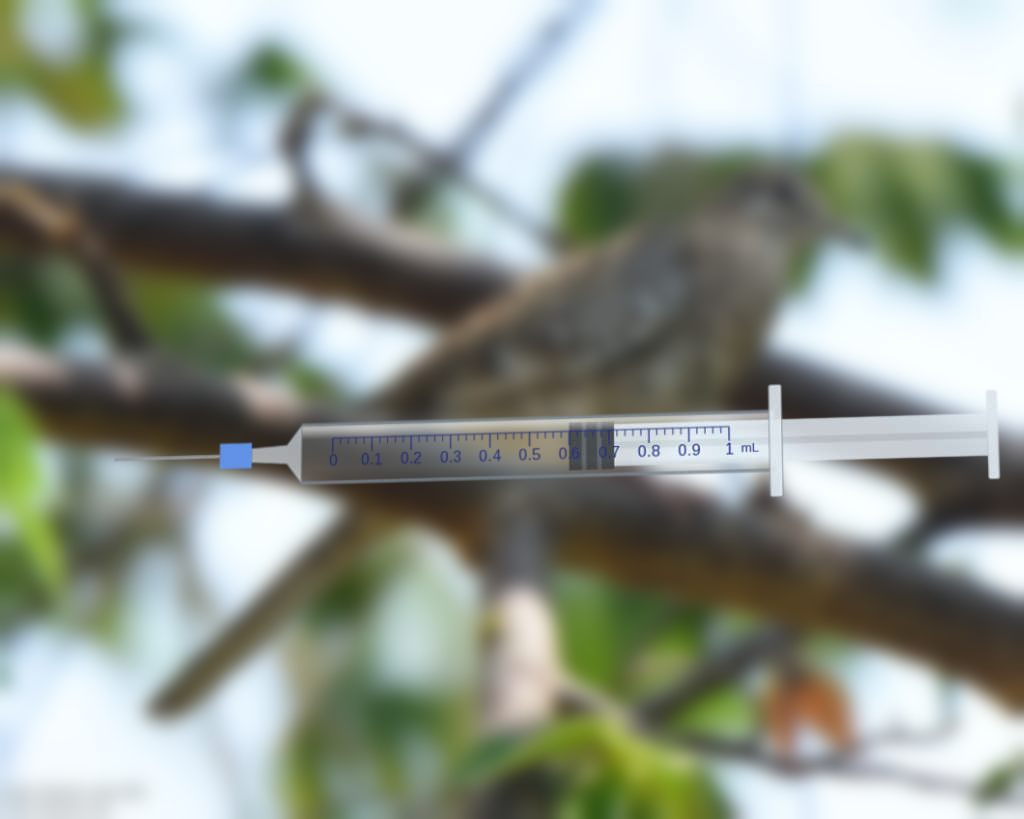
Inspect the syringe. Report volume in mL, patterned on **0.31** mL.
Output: **0.6** mL
